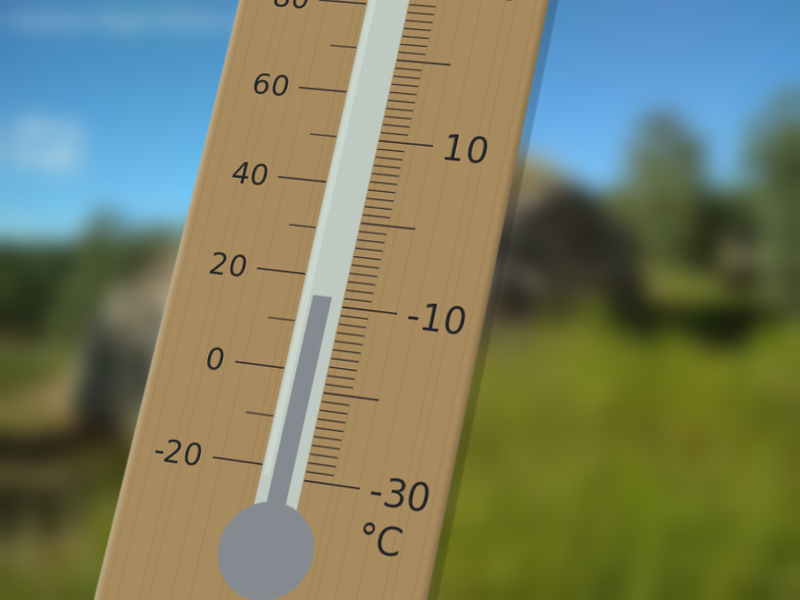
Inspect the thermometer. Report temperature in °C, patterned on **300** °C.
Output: **-9** °C
